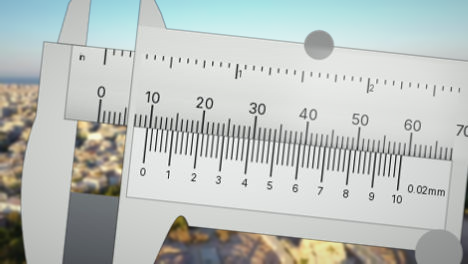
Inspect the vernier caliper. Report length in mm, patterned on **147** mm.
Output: **9.5** mm
